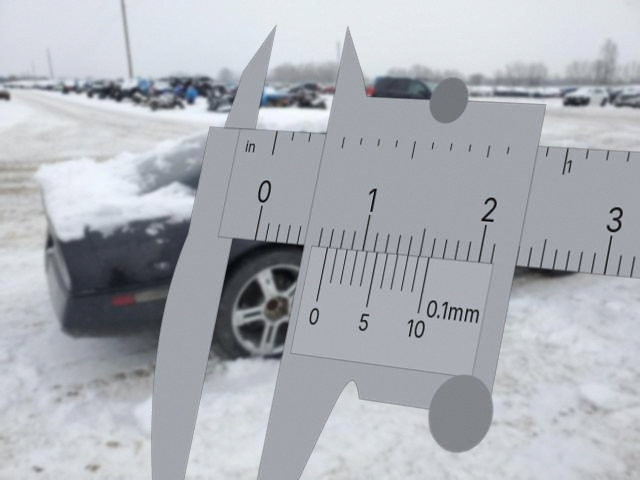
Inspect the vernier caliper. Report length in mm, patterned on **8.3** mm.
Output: **6.8** mm
